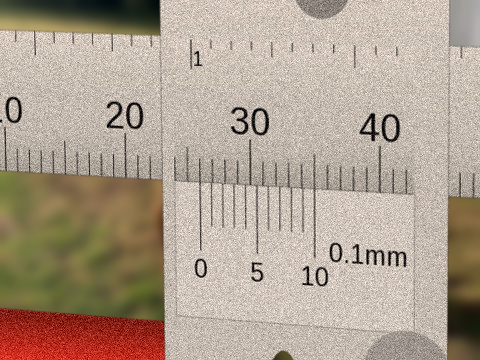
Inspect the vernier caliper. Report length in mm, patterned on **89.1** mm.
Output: **26.0** mm
